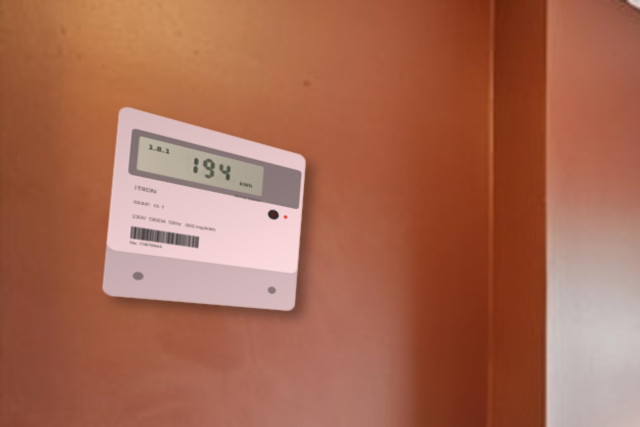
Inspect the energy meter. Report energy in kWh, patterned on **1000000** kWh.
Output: **194** kWh
